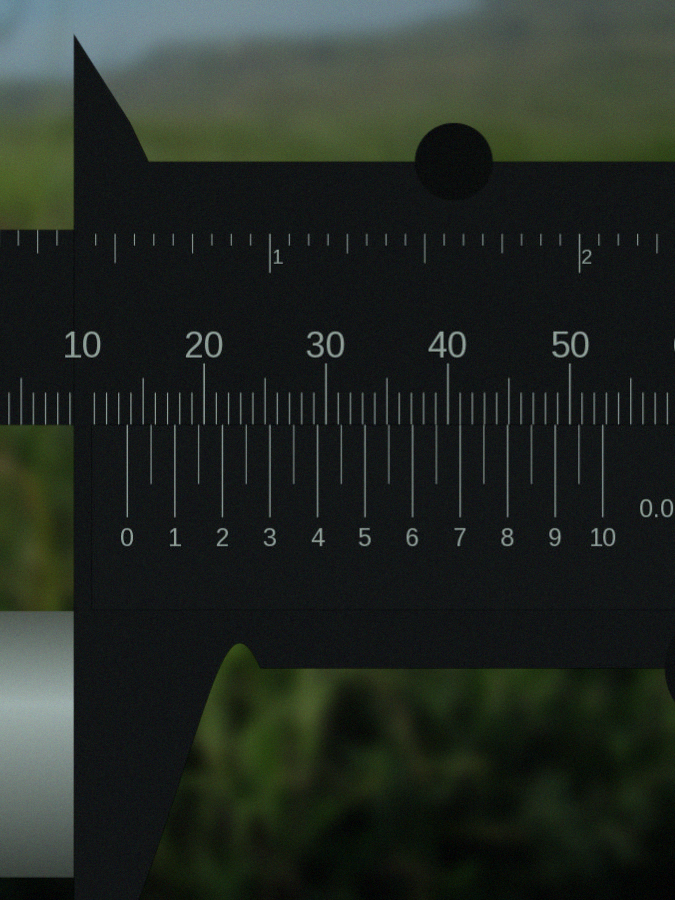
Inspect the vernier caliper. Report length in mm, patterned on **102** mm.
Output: **13.7** mm
